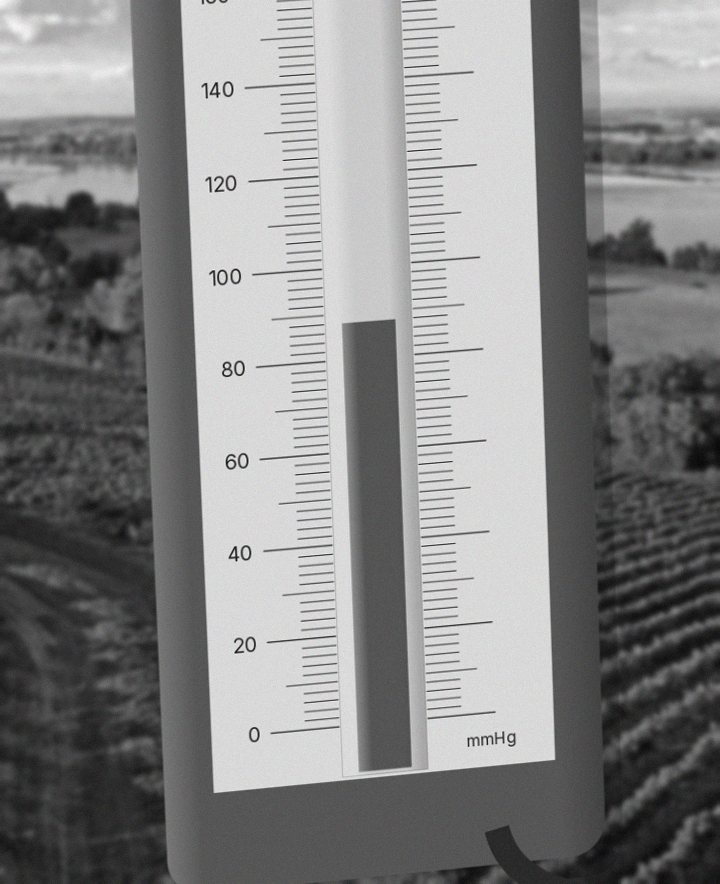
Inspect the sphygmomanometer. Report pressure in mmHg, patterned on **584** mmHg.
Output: **88** mmHg
